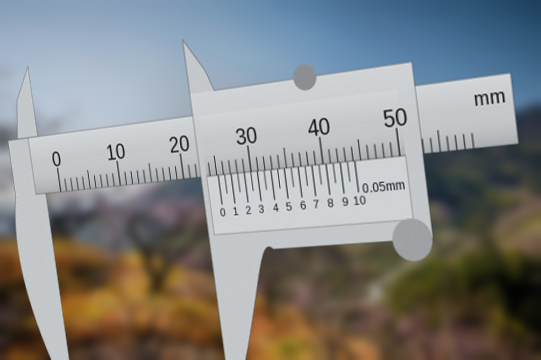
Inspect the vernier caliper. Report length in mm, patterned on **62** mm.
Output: **25.2** mm
